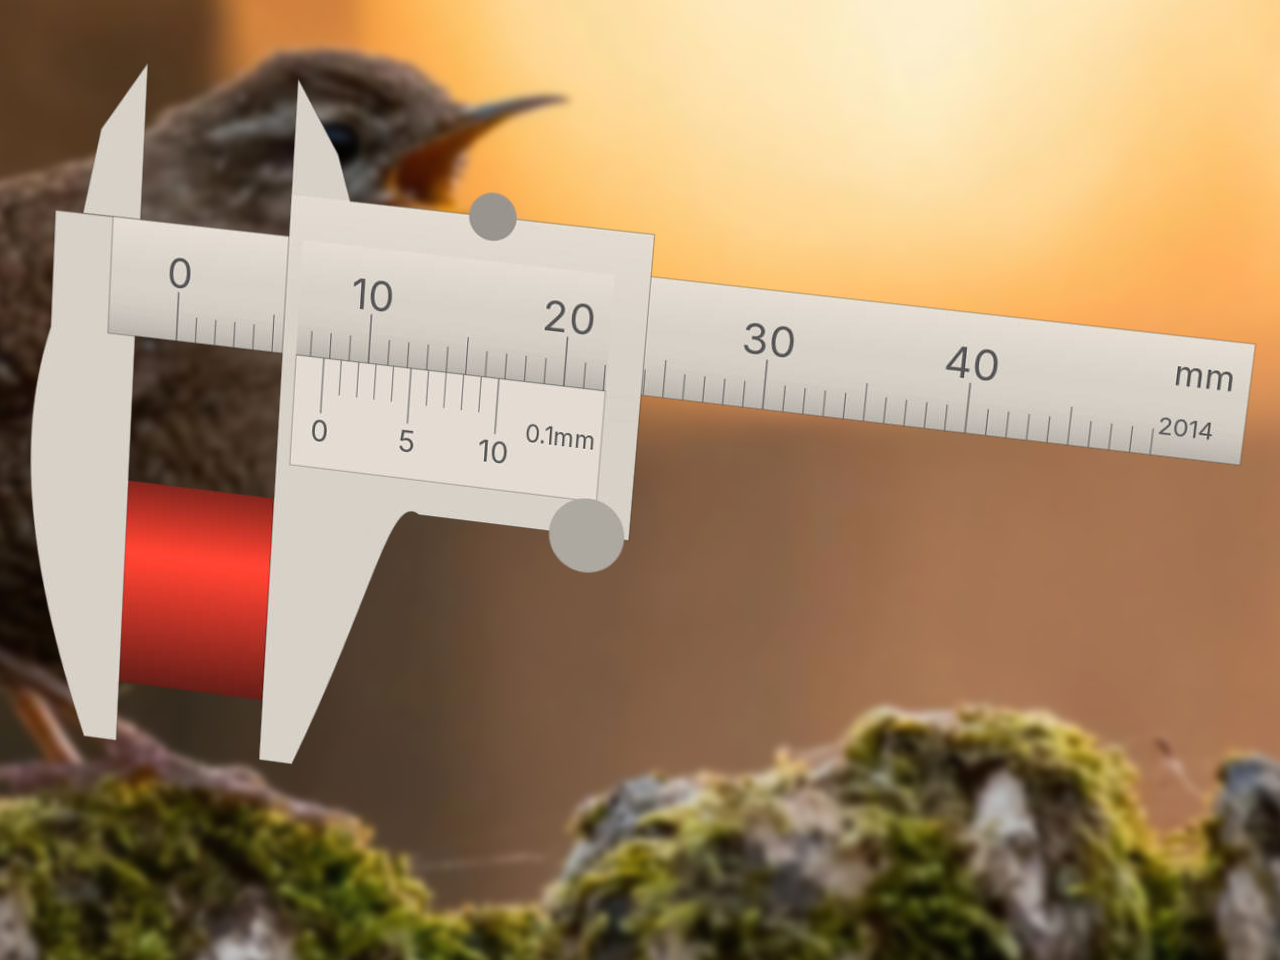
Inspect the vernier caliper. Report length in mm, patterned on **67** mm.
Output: **7.7** mm
